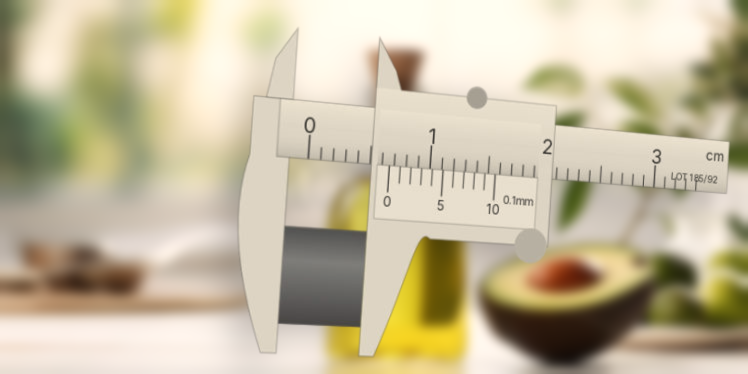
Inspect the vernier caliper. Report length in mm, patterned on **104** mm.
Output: **6.6** mm
